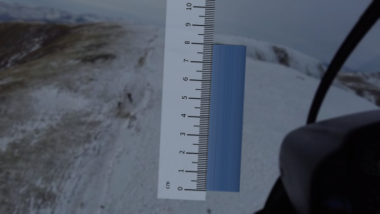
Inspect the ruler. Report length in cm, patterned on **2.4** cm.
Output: **8** cm
